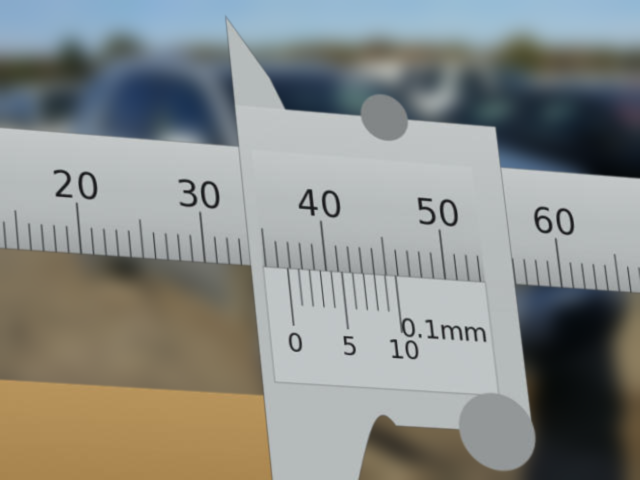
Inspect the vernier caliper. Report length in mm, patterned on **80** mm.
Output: **36.8** mm
